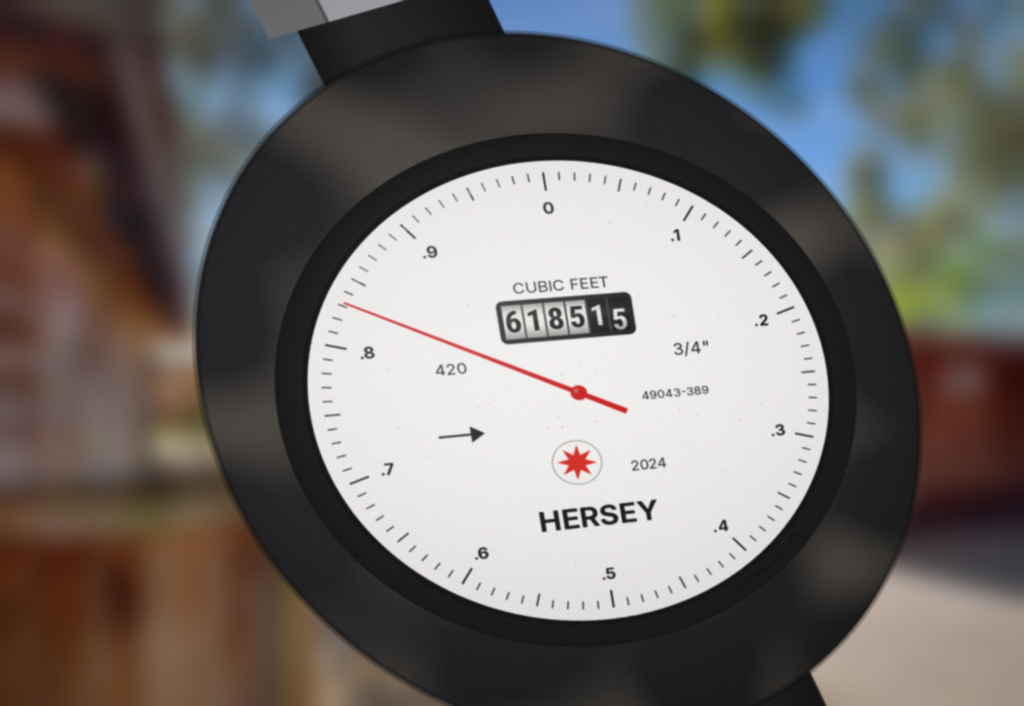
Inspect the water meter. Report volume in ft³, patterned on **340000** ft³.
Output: **618514.83** ft³
